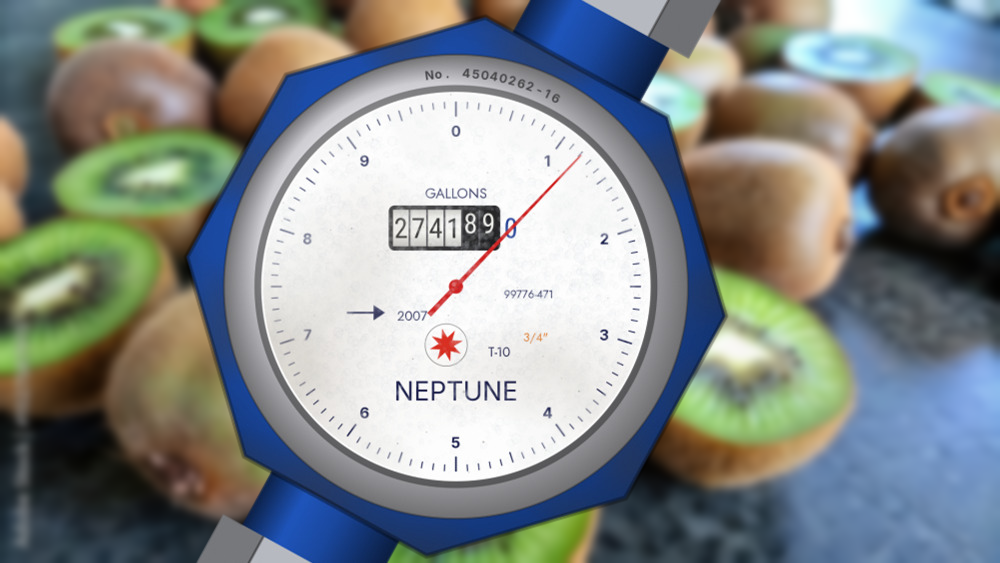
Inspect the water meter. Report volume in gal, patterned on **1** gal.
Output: **2741891.2** gal
